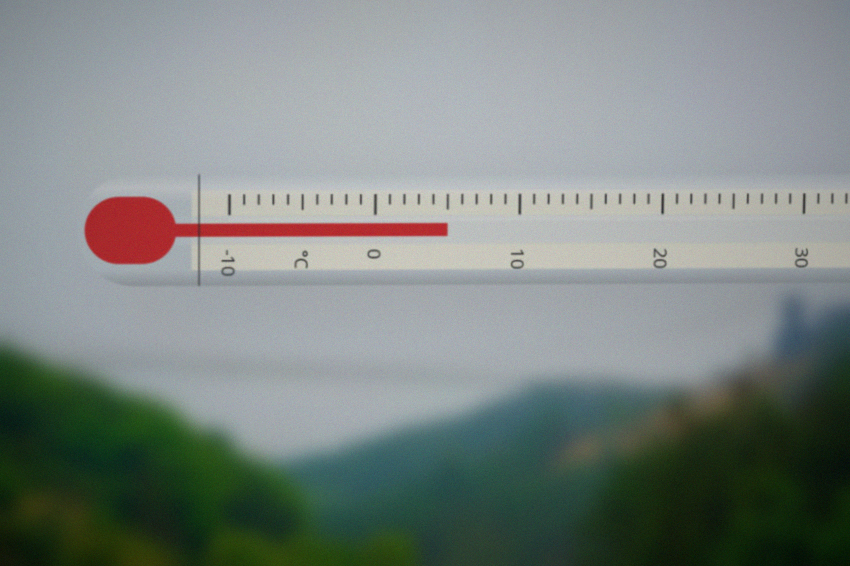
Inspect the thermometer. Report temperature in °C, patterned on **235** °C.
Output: **5** °C
